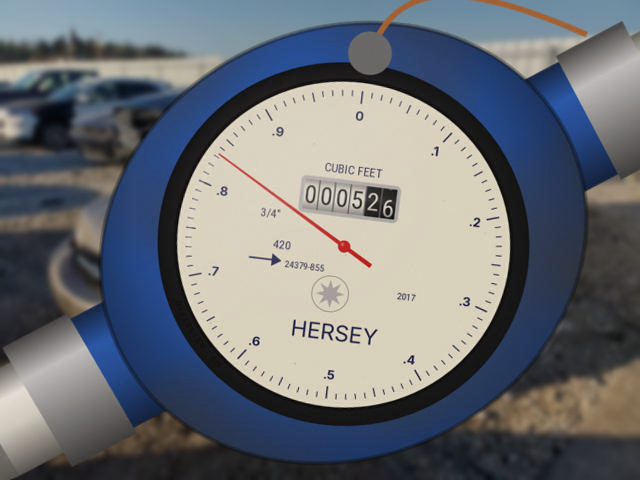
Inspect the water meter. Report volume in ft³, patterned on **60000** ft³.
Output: **525.83** ft³
